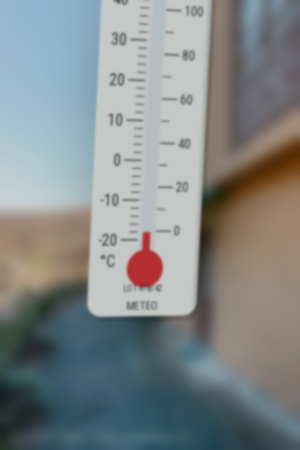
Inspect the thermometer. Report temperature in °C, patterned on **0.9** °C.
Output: **-18** °C
